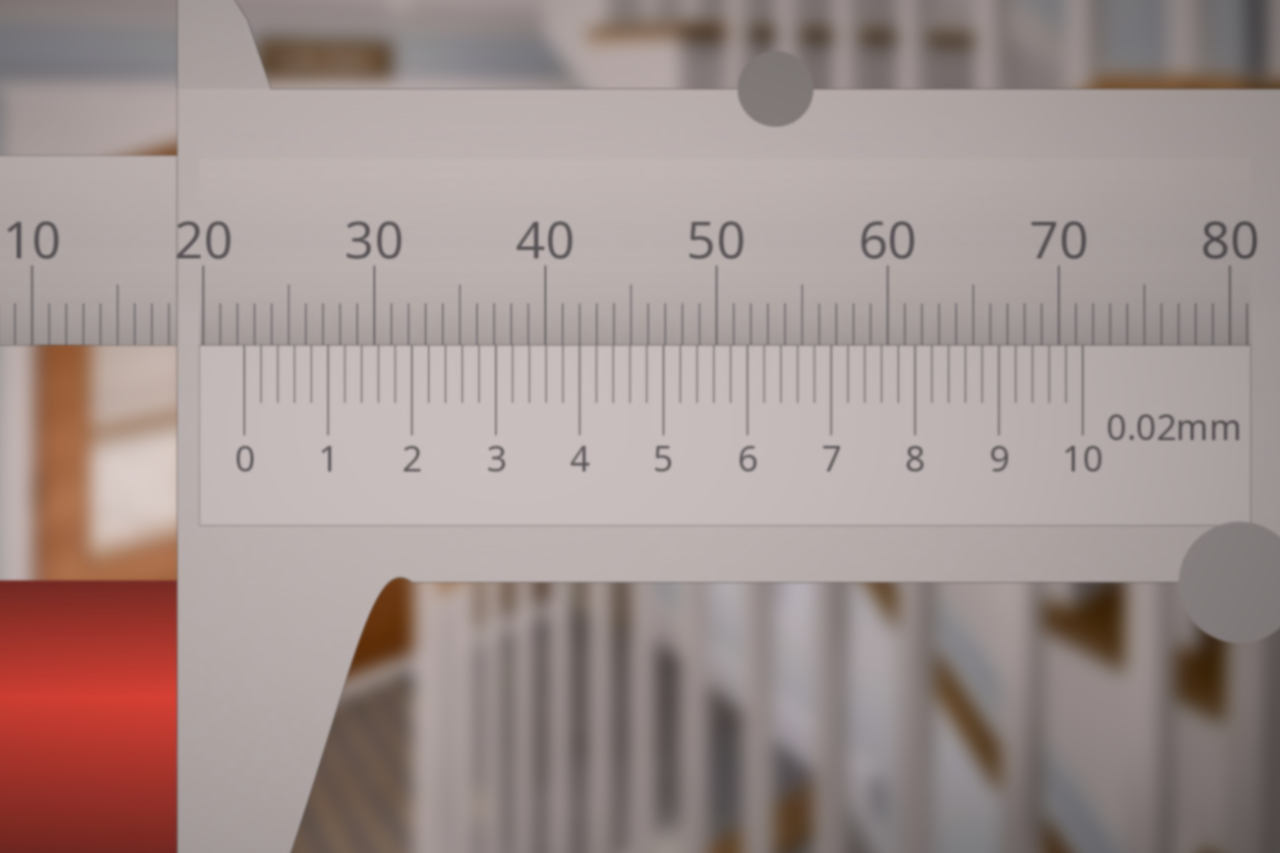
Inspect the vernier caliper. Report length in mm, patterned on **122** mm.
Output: **22.4** mm
